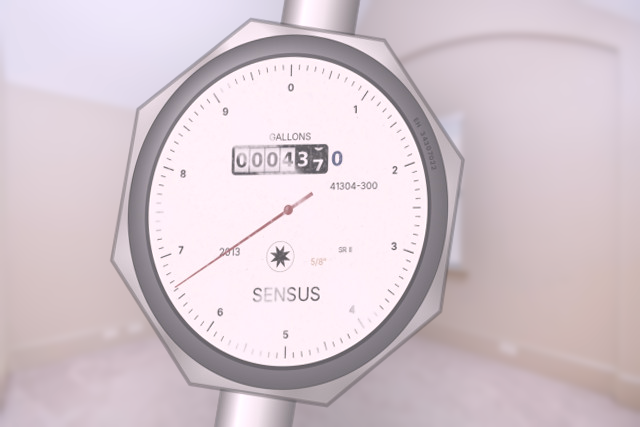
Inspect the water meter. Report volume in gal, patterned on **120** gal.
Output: **4366.6** gal
